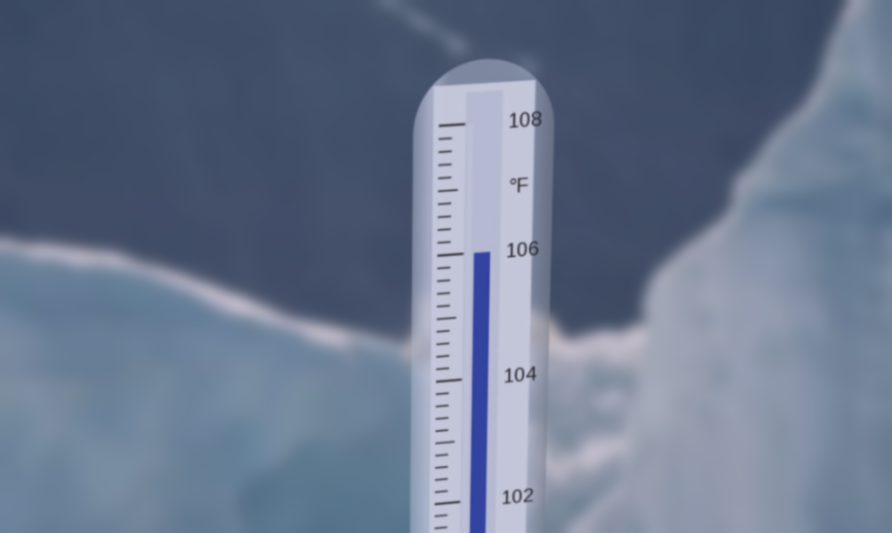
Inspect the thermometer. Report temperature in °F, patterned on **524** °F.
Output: **106** °F
